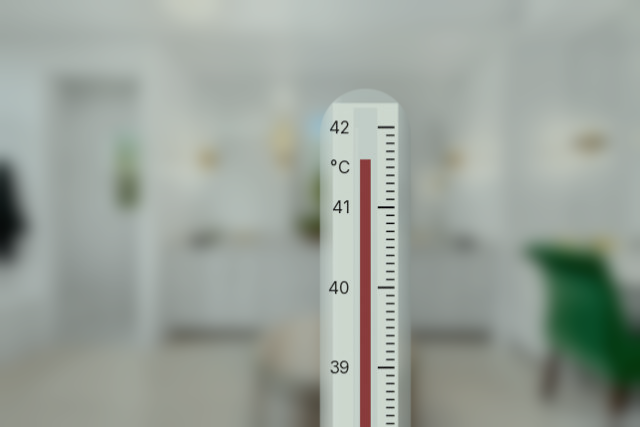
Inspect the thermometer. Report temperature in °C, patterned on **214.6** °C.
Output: **41.6** °C
